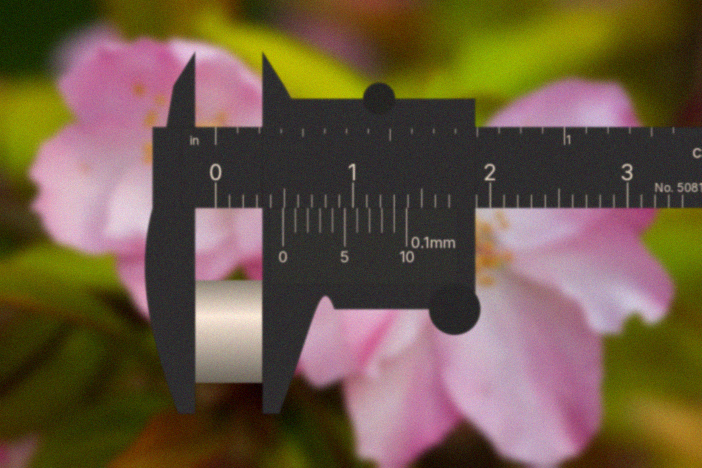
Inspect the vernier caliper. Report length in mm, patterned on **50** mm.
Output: **4.9** mm
